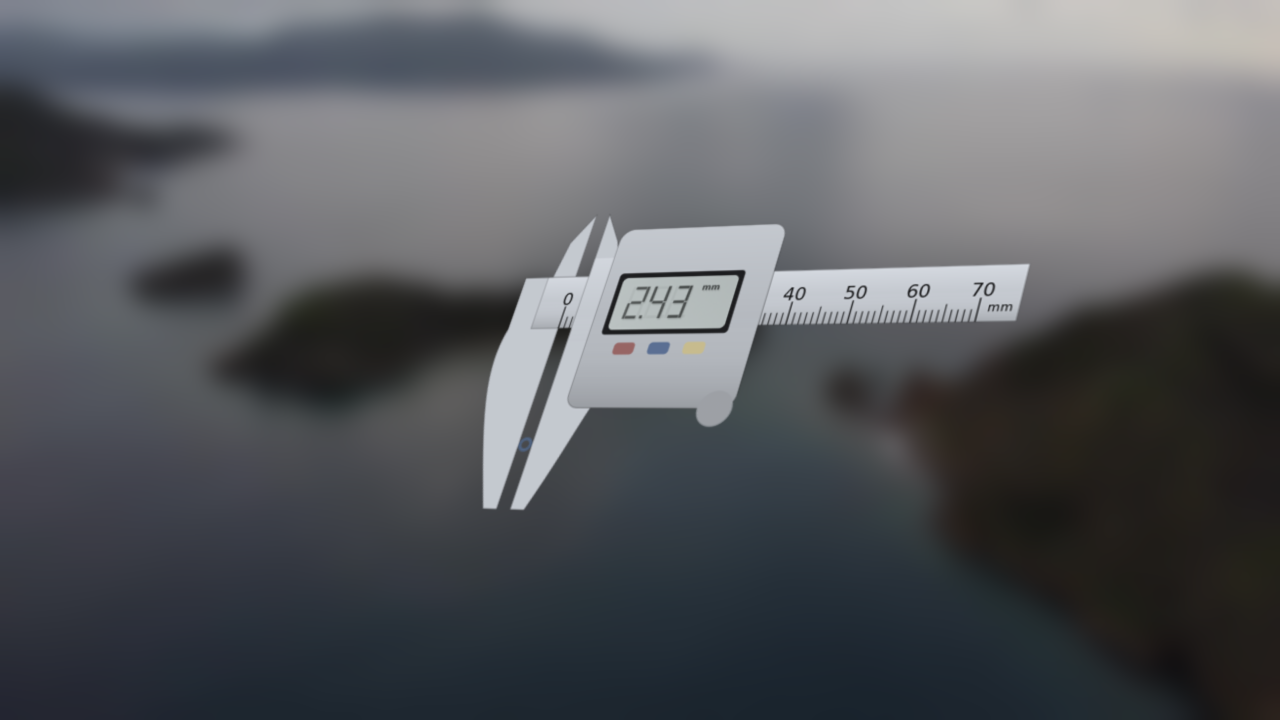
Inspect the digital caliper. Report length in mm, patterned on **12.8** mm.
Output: **2.43** mm
